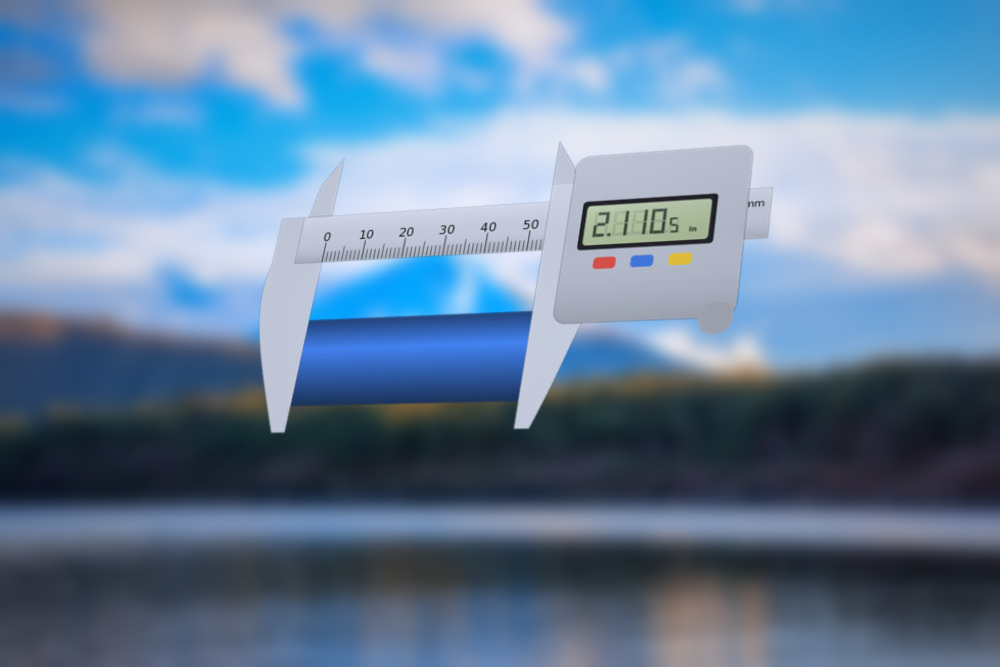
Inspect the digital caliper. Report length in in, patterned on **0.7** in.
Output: **2.1105** in
